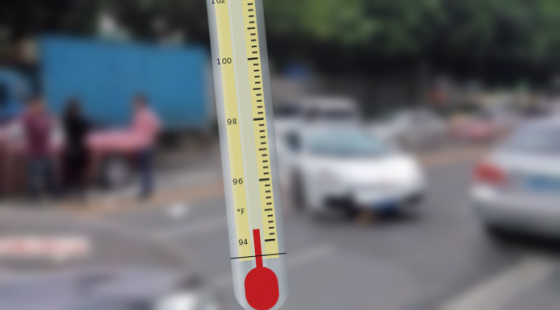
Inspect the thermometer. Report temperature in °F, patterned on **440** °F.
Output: **94.4** °F
